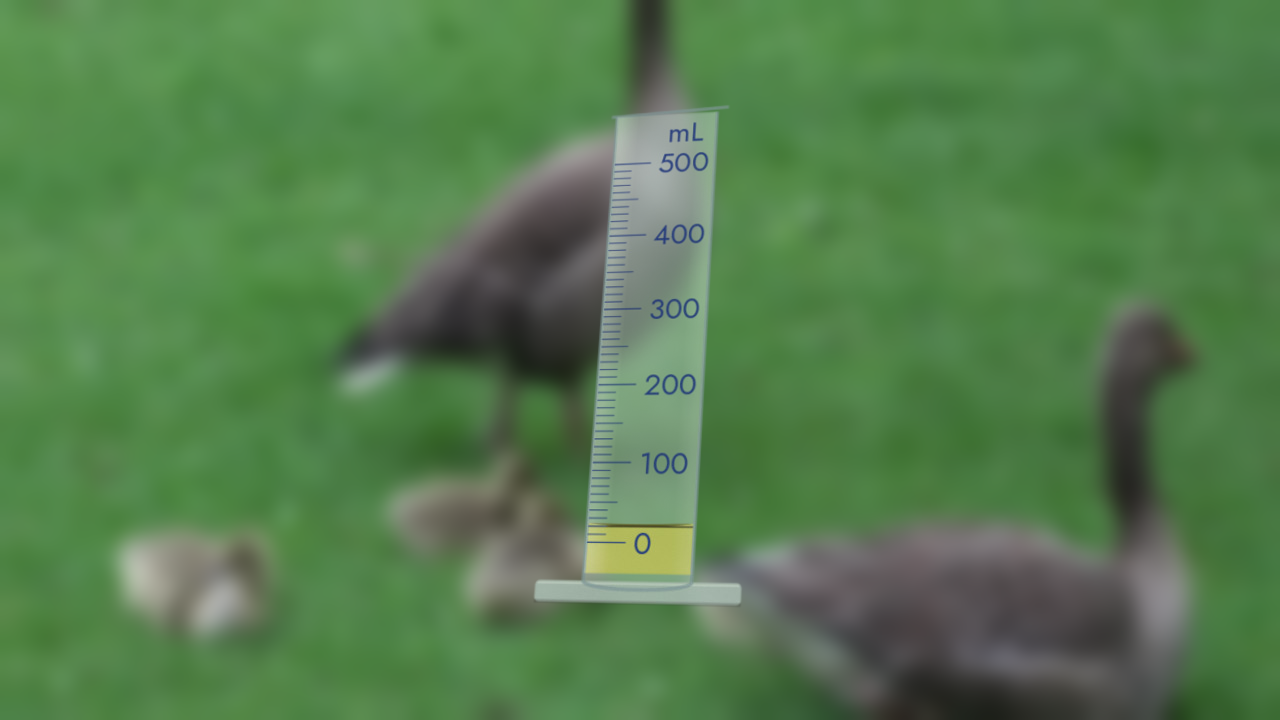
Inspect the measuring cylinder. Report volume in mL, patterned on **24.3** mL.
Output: **20** mL
